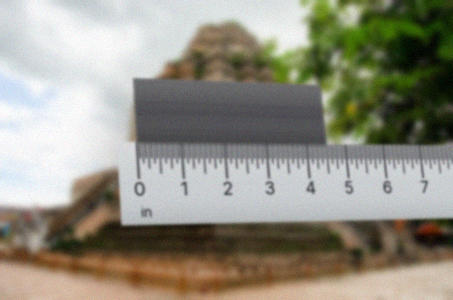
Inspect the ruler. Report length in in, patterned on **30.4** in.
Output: **4.5** in
